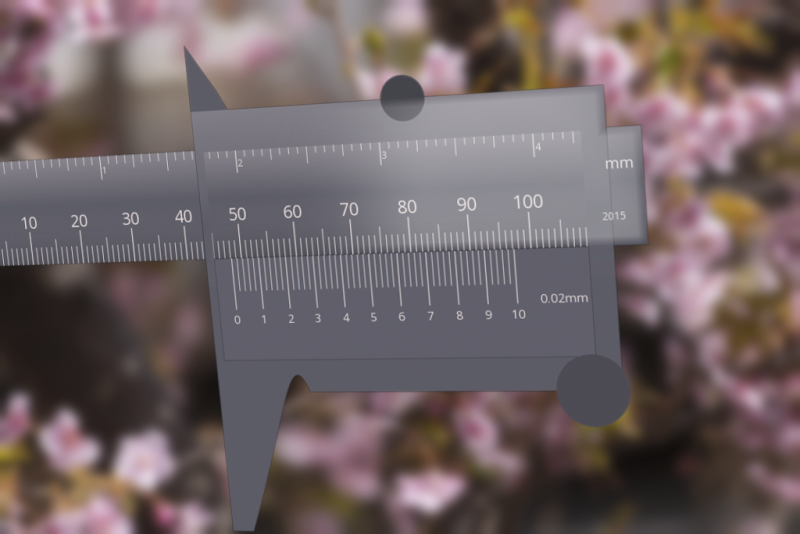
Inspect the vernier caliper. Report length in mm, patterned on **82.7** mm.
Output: **48.2** mm
